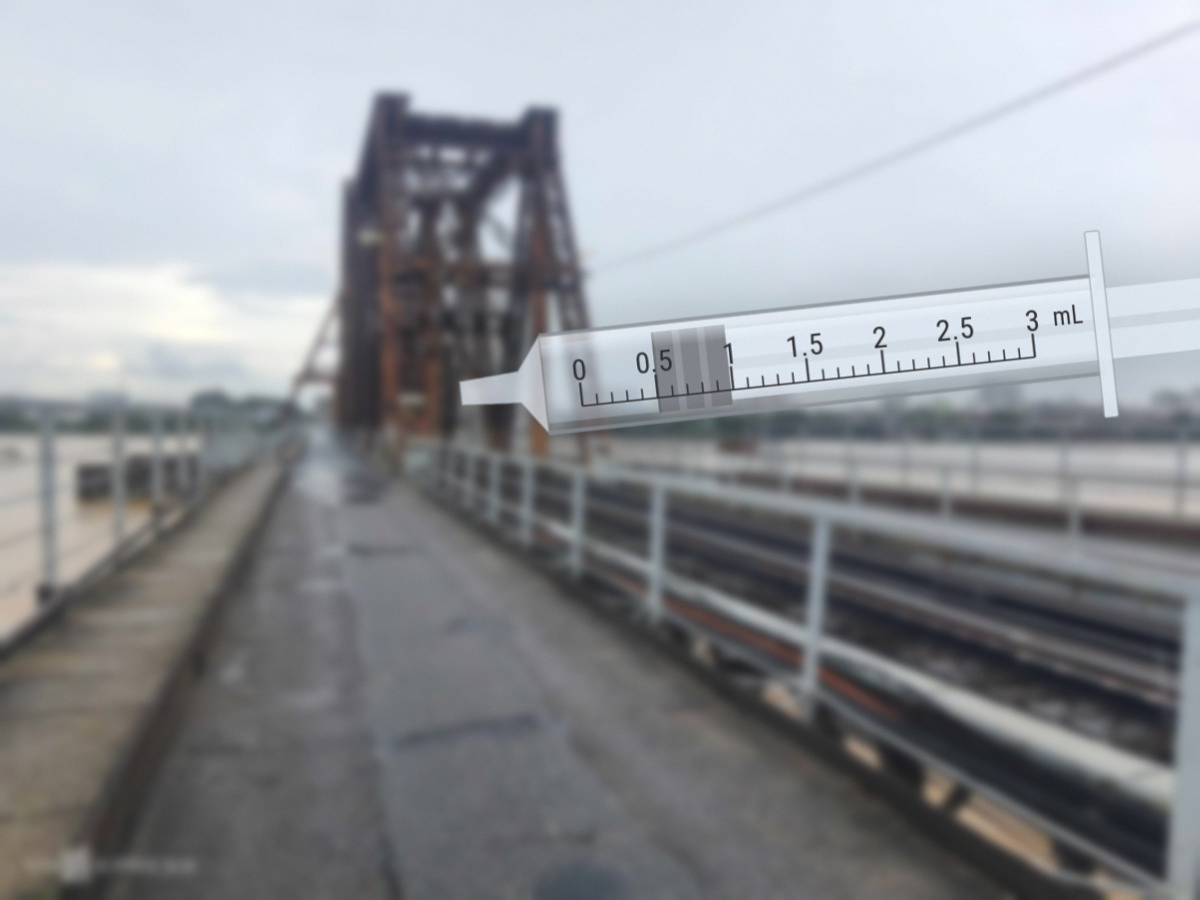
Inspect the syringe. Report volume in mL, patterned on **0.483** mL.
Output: **0.5** mL
